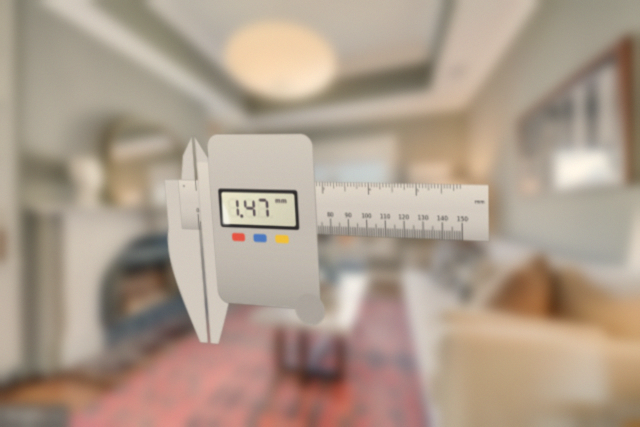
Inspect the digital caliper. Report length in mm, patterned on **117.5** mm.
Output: **1.47** mm
